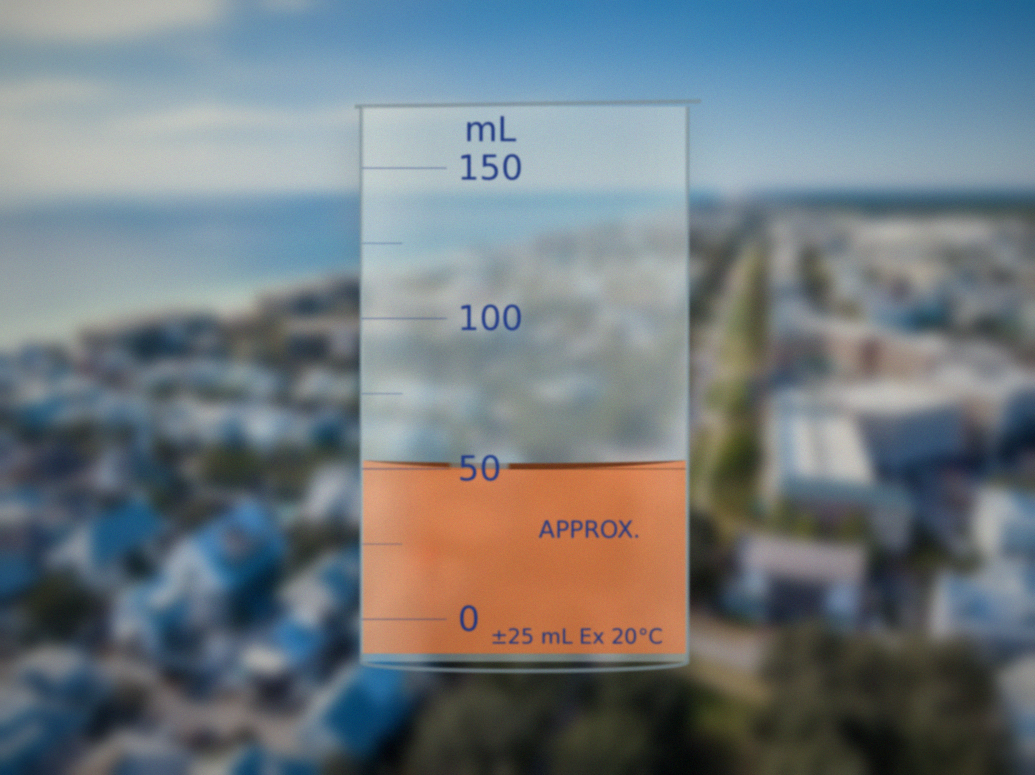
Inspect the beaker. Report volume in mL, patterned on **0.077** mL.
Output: **50** mL
